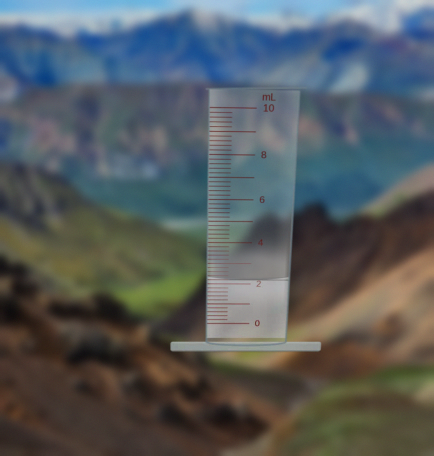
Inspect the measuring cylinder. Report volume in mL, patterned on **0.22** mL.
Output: **2.2** mL
